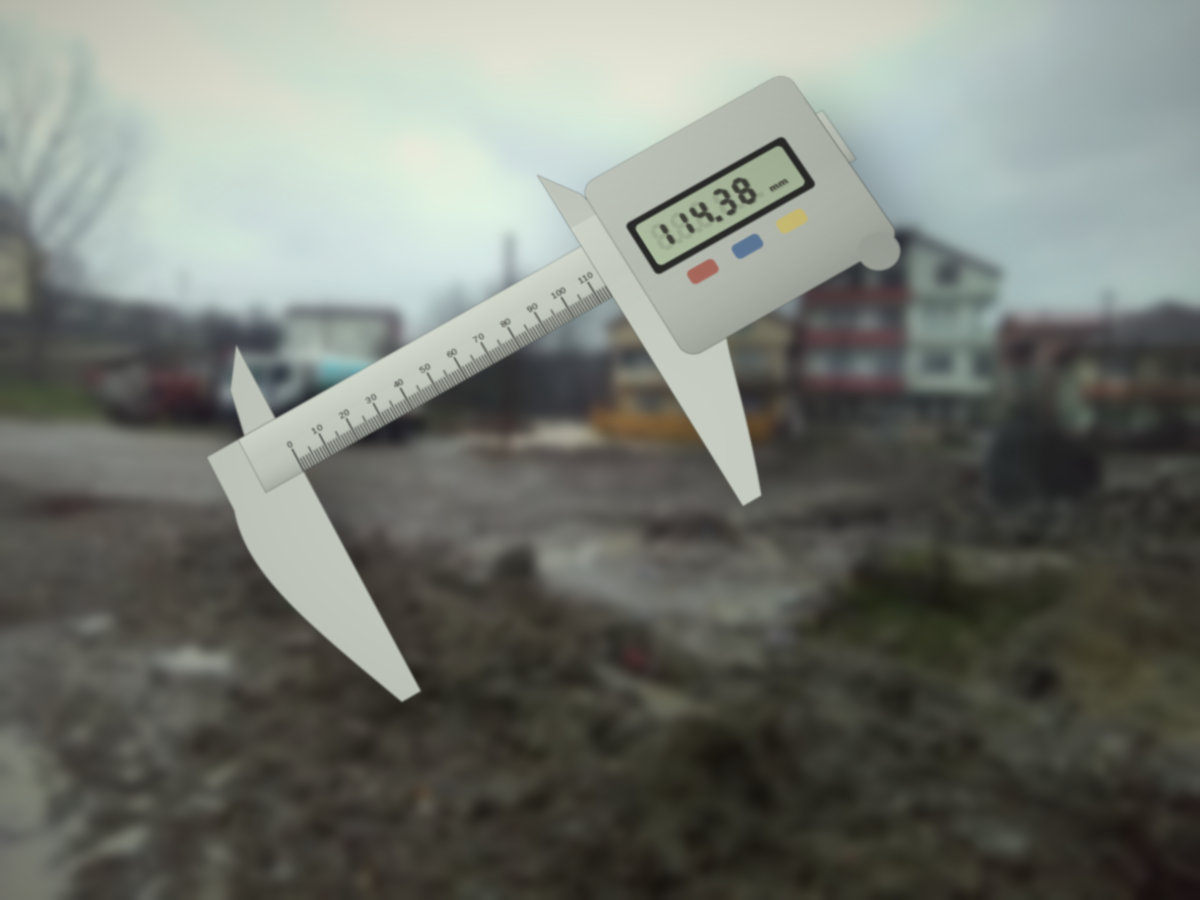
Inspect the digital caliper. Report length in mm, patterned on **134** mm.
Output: **114.38** mm
